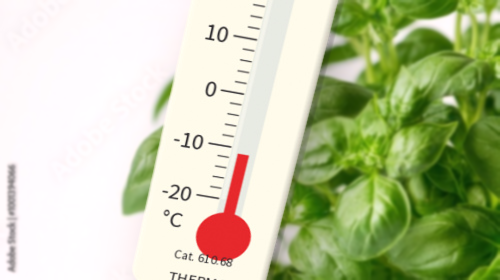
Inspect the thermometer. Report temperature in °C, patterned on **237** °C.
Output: **-11** °C
